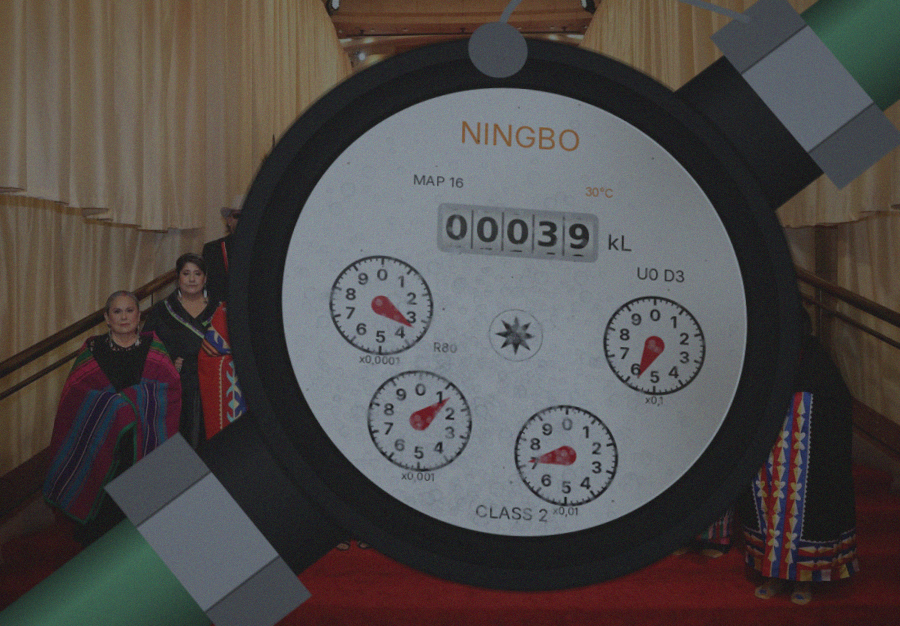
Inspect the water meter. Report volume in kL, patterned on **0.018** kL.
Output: **39.5713** kL
